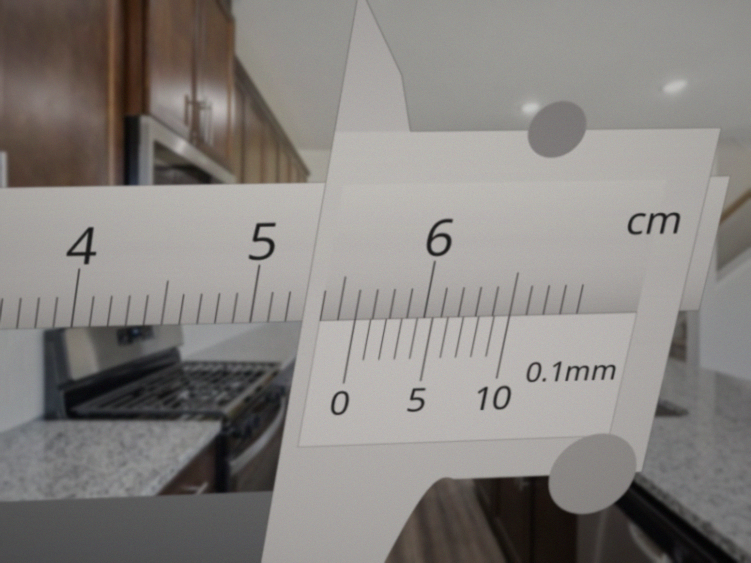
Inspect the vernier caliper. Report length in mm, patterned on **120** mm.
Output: **56.0** mm
